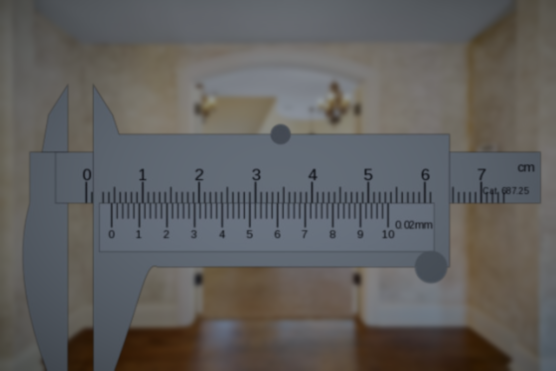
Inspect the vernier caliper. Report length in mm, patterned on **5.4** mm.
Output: **4.5** mm
